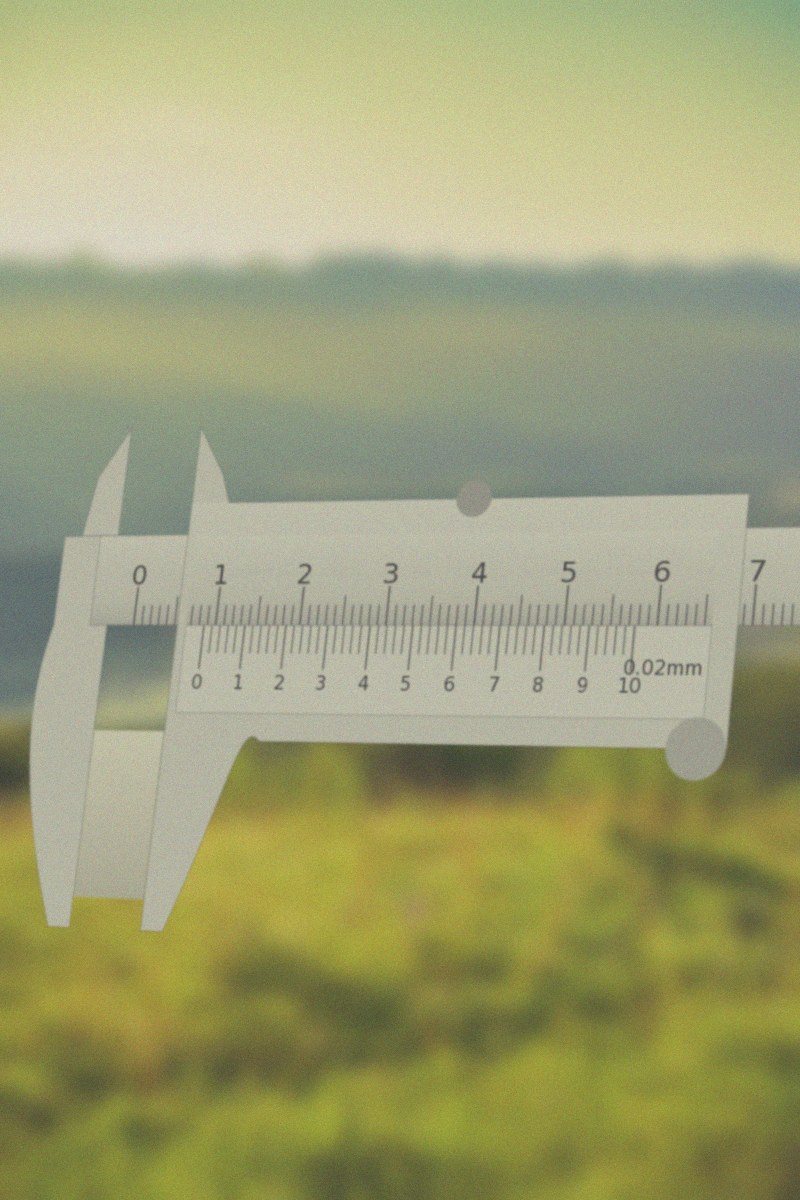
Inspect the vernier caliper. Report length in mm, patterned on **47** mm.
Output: **8.6** mm
